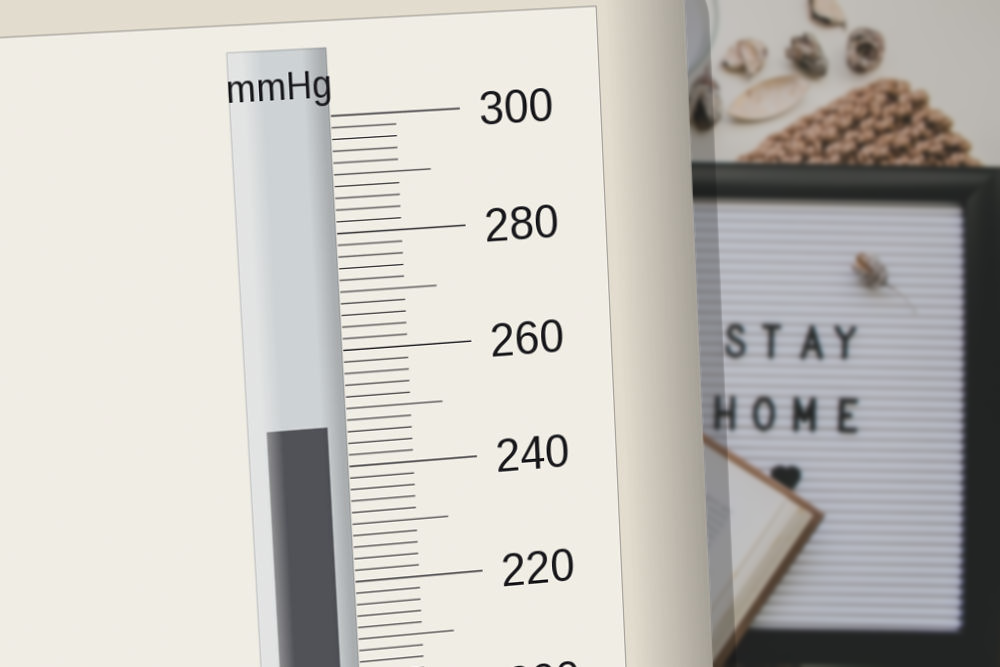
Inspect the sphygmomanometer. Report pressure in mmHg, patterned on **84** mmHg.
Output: **247** mmHg
